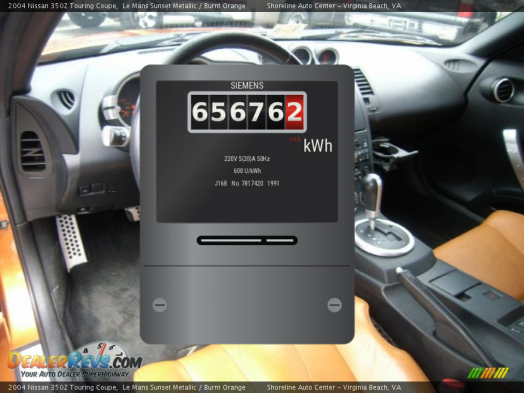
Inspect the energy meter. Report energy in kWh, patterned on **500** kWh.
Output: **65676.2** kWh
